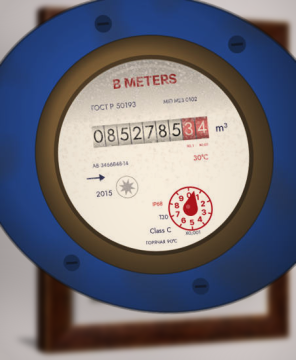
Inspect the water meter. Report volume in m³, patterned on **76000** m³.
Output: **852785.340** m³
